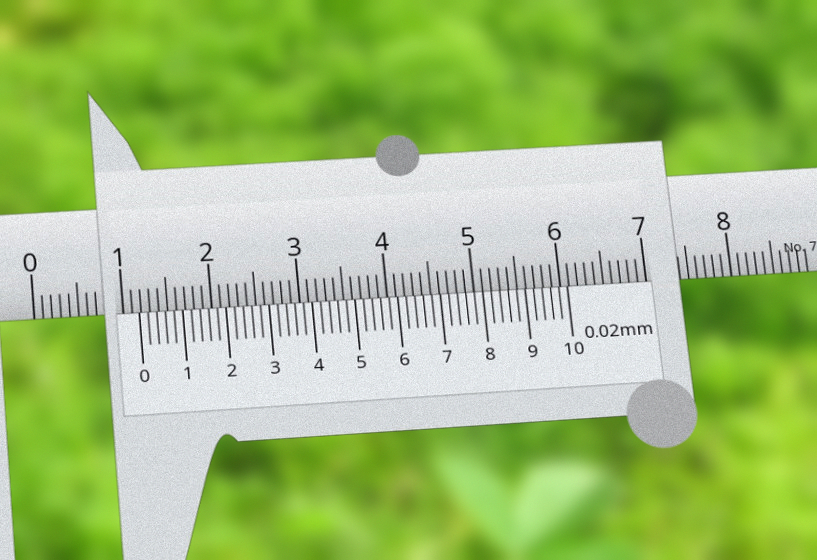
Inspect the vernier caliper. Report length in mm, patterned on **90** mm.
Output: **11.8** mm
